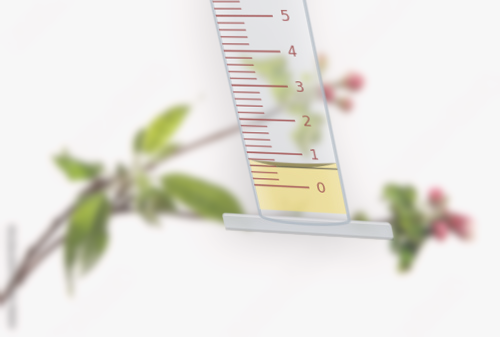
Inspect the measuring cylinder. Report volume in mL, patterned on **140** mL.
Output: **0.6** mL
